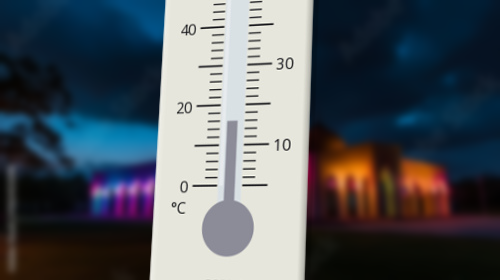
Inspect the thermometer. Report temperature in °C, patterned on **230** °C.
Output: **16** °C
